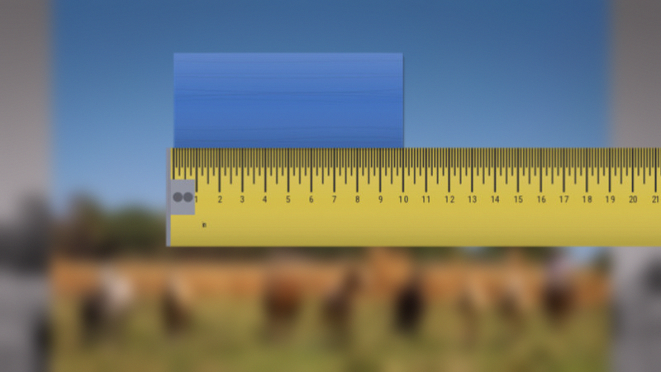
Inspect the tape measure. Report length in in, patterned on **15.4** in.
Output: **10** in
